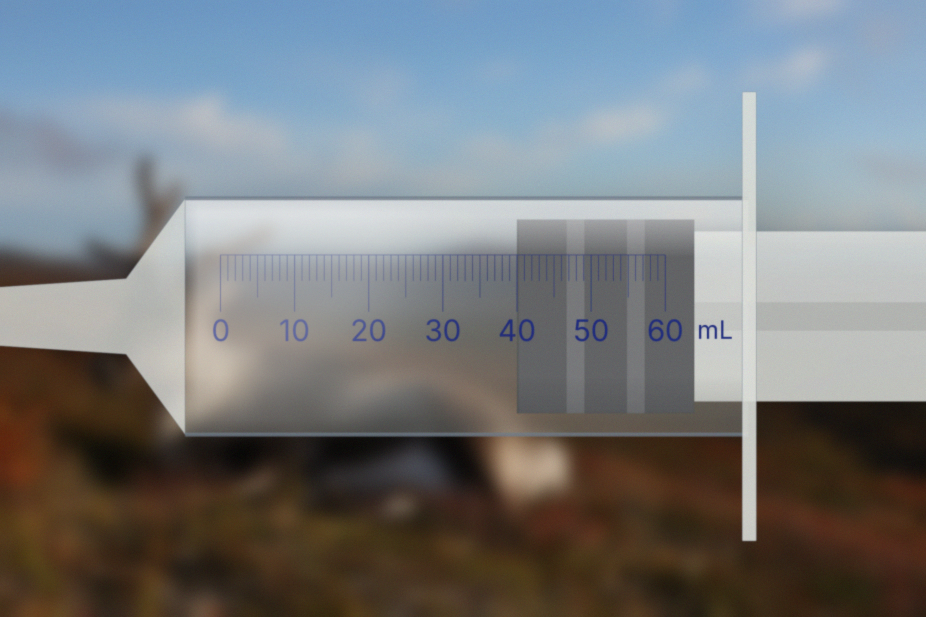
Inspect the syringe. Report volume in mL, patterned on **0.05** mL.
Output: **40** mL
